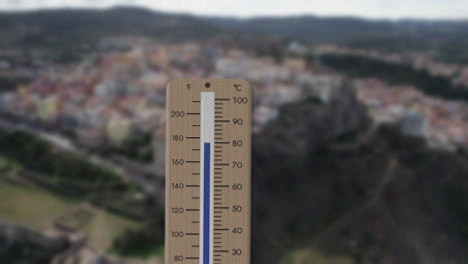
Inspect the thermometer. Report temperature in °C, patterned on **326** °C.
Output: **80** °C
